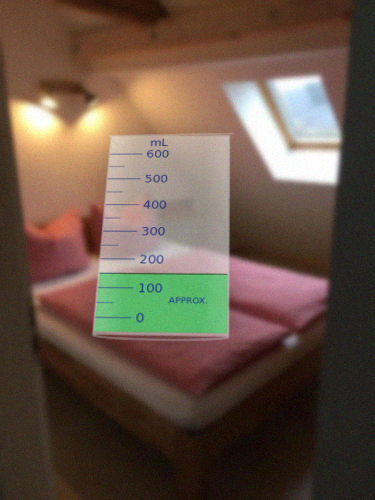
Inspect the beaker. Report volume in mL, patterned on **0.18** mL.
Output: **150** mL
